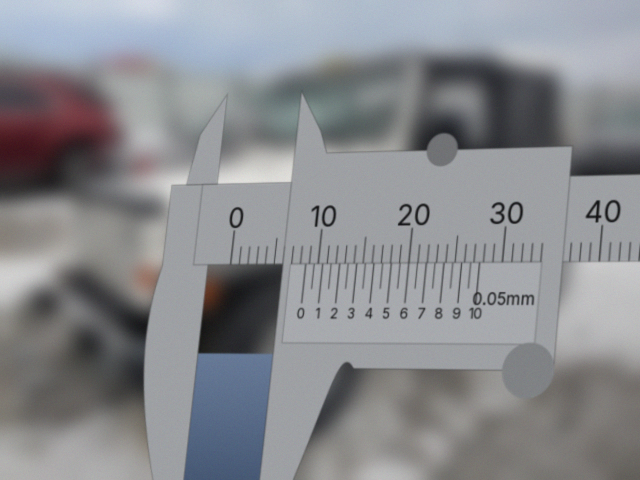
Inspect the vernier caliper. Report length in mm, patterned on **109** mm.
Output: **8.6** mm
